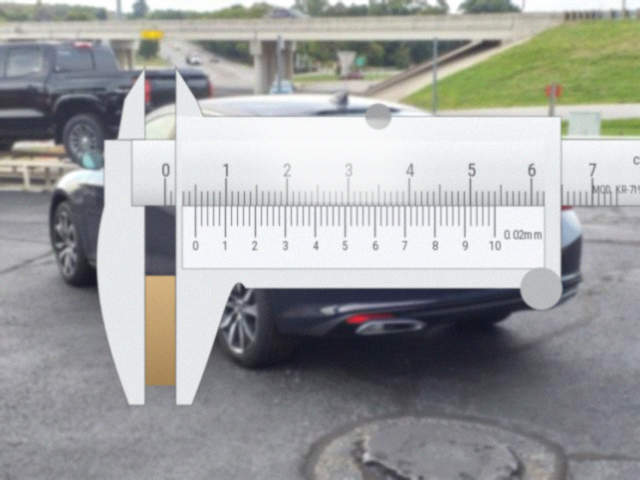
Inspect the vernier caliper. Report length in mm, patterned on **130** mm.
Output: **5.0** mm
